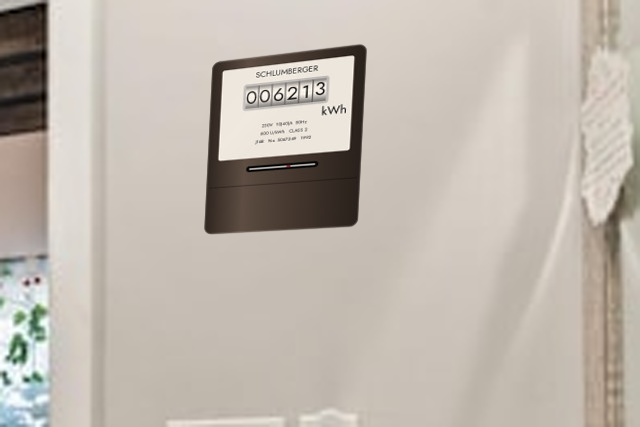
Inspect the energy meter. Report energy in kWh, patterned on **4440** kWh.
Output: **6213** kWh
